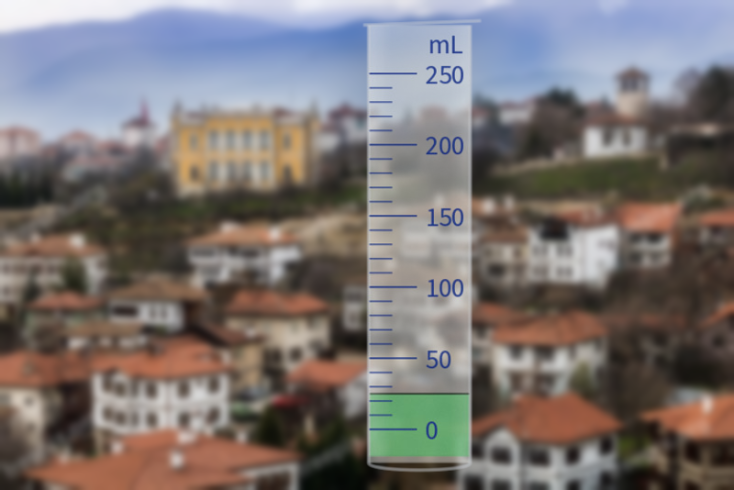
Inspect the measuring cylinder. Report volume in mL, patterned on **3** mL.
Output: **25** mL
